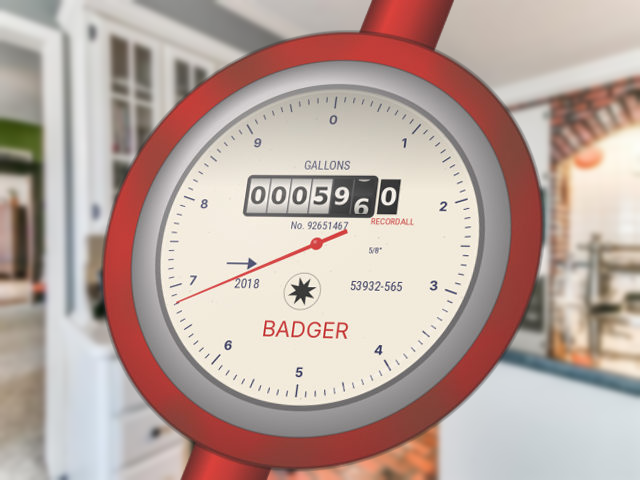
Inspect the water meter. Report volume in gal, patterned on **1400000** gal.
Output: **5956.8** gal
